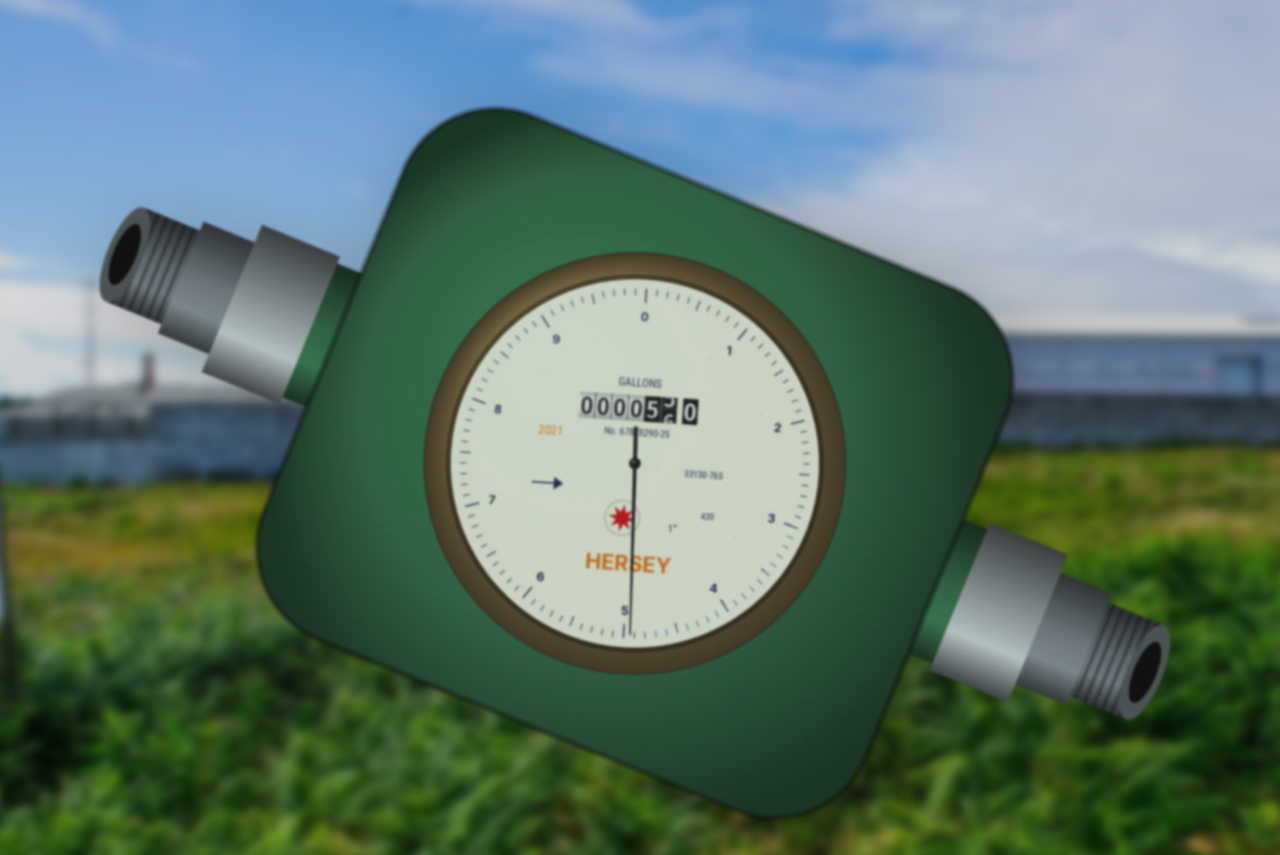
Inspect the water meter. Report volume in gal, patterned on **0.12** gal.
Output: **554.9** gal
